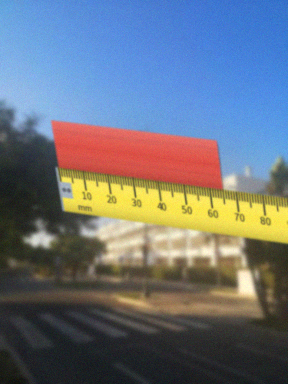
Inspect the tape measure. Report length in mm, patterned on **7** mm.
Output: **65** mm
